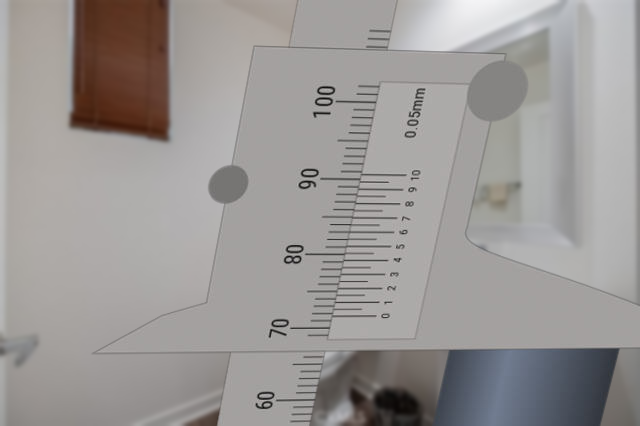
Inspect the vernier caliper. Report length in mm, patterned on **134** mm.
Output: **71.6** mm
